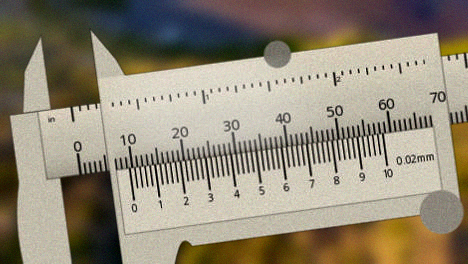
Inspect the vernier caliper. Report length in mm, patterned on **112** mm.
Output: **9.5** mm
